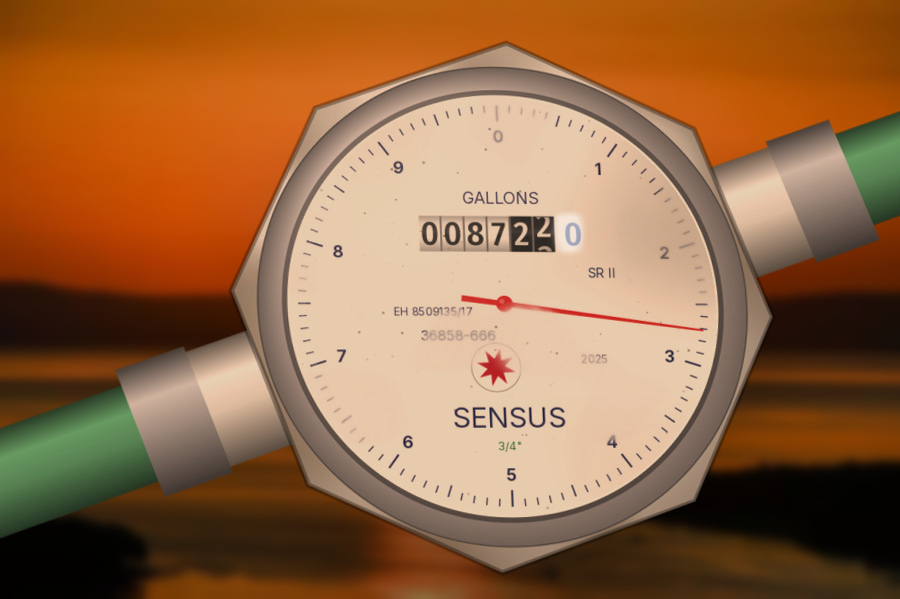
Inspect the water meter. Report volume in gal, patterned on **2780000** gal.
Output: **87222.7** gal
